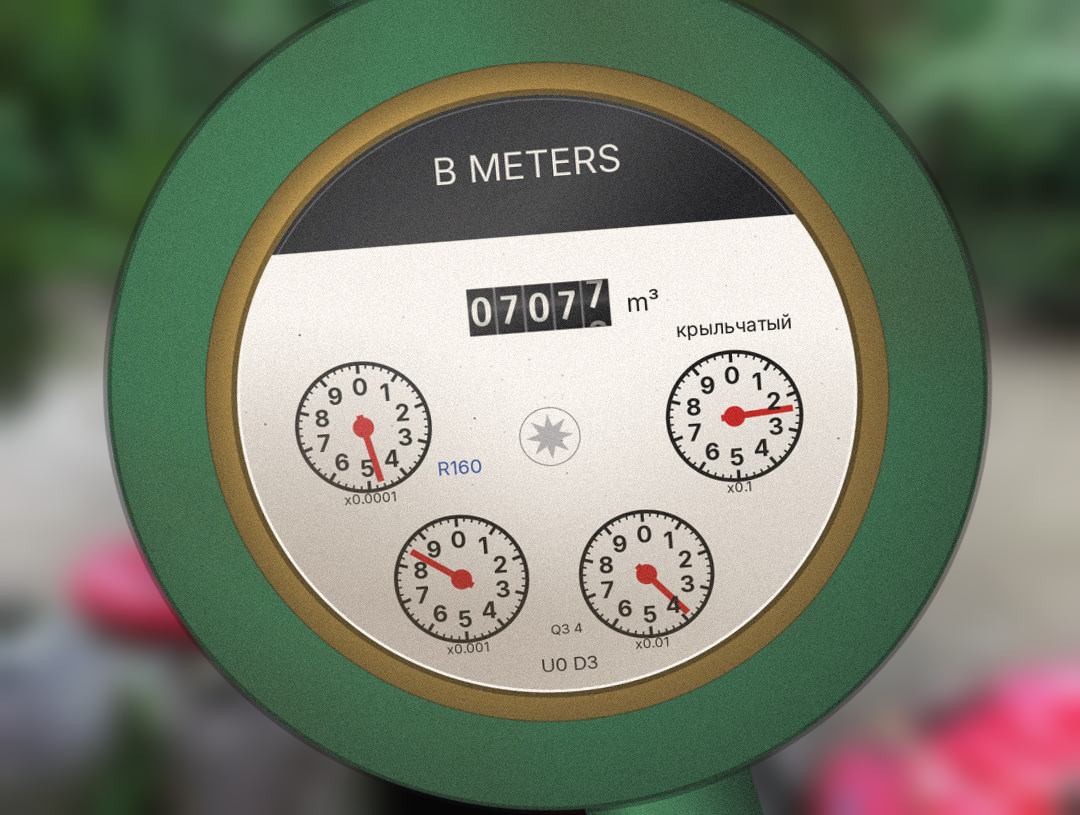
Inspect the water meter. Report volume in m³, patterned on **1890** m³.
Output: **7077.2384** m³
